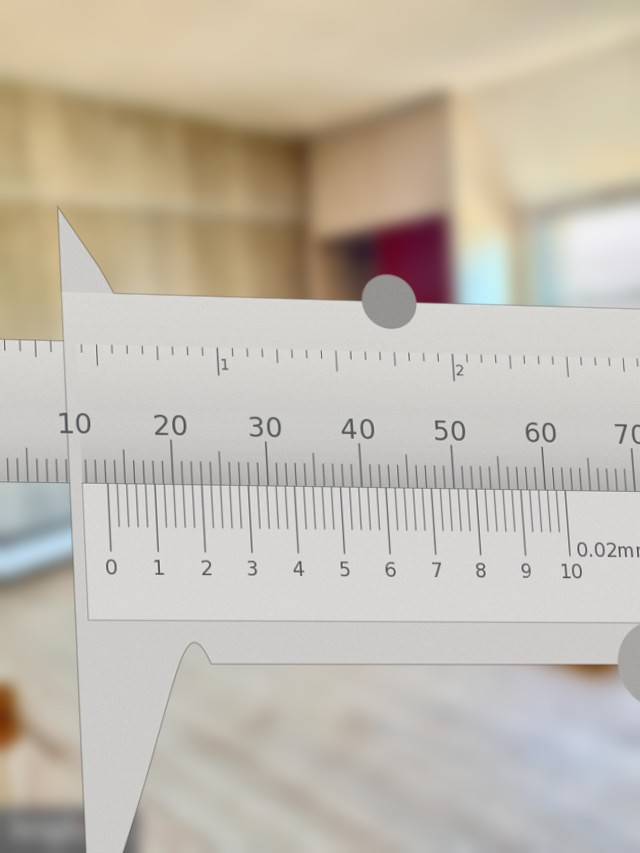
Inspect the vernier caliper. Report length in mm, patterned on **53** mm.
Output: **13.2** mm
